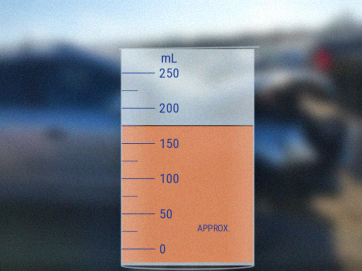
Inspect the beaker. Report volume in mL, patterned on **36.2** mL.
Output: **175** mL
